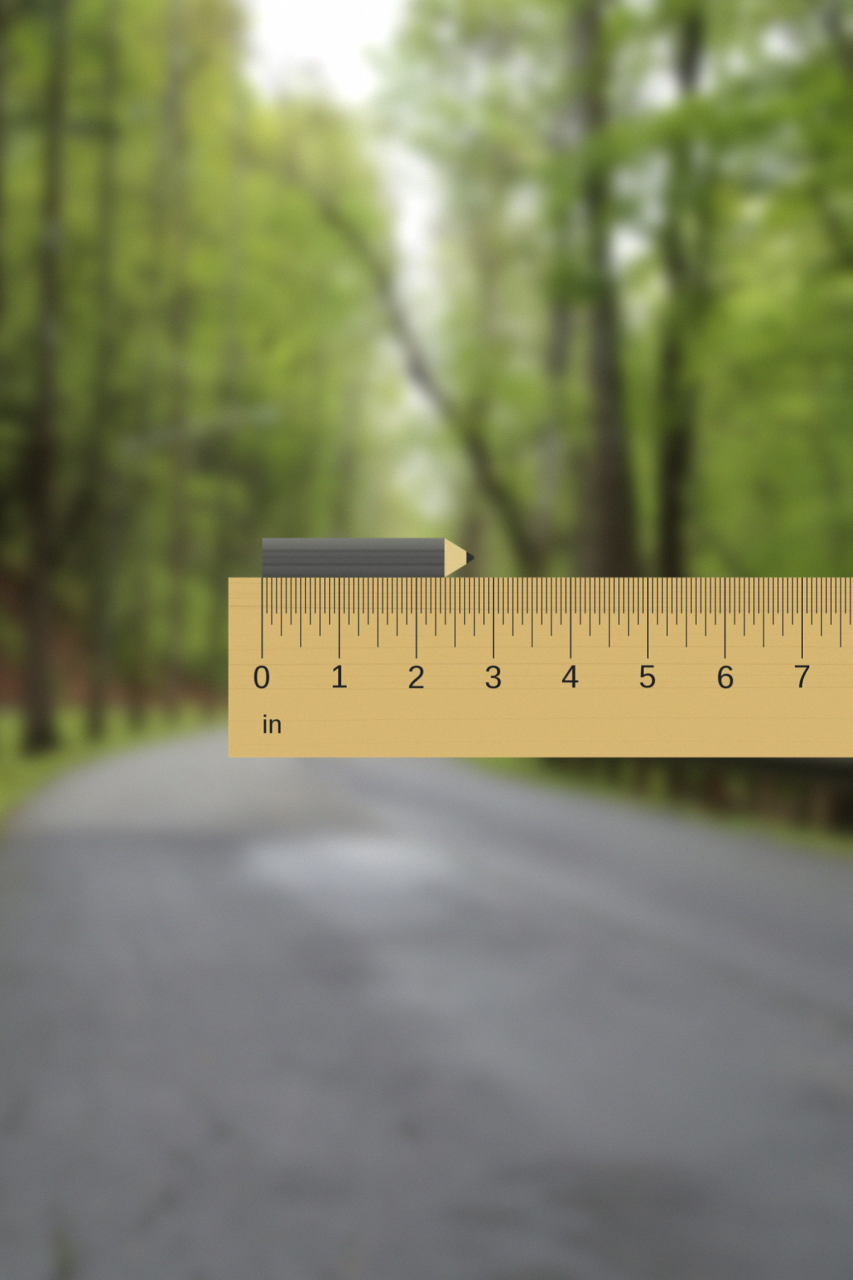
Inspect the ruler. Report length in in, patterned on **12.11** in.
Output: **2.75** in
